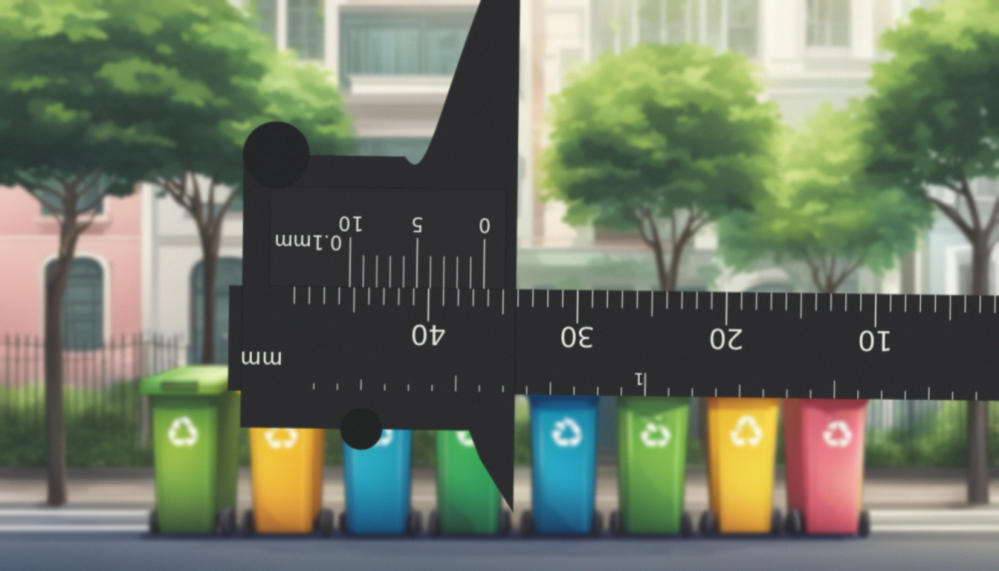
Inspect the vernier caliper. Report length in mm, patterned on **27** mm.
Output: **36.3** mm
